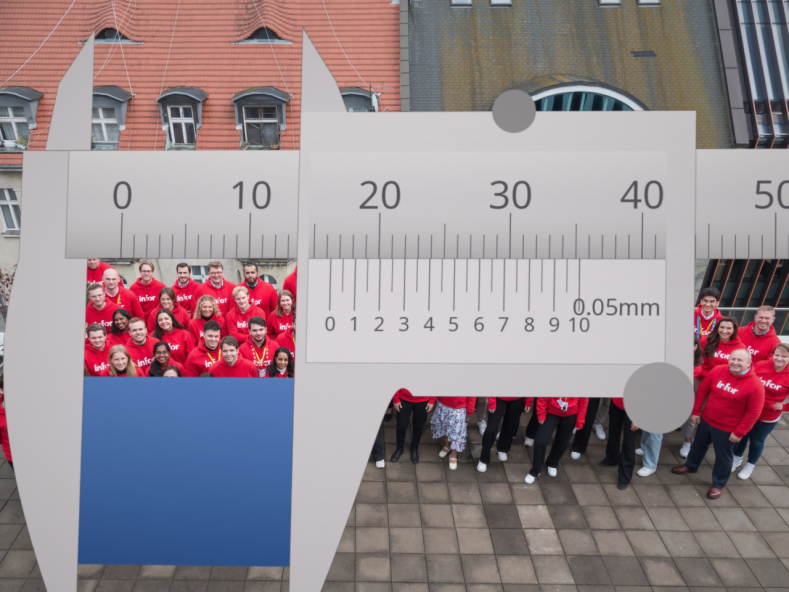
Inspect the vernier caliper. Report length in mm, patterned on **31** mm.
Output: **16.3** mm
